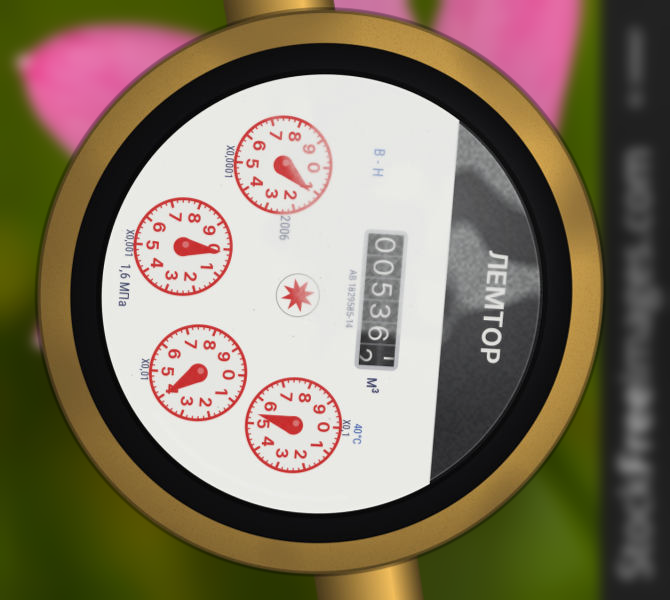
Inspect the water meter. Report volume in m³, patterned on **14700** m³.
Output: **5361.5401** m³
